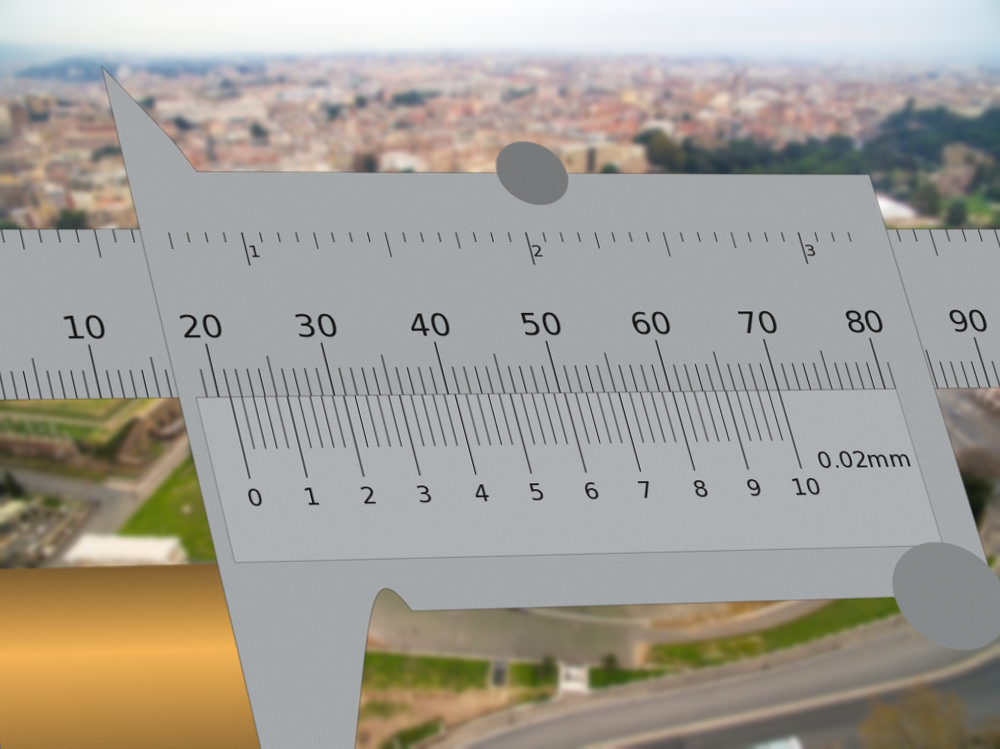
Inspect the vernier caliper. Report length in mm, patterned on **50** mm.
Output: **21.0** mm
